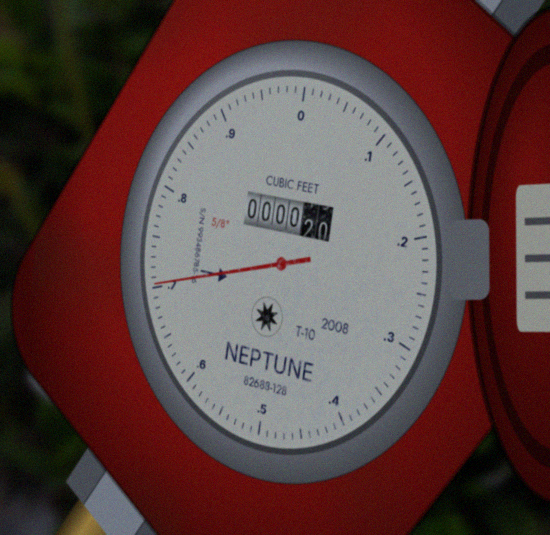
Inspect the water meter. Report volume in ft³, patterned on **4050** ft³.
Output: **19.70** ft³
